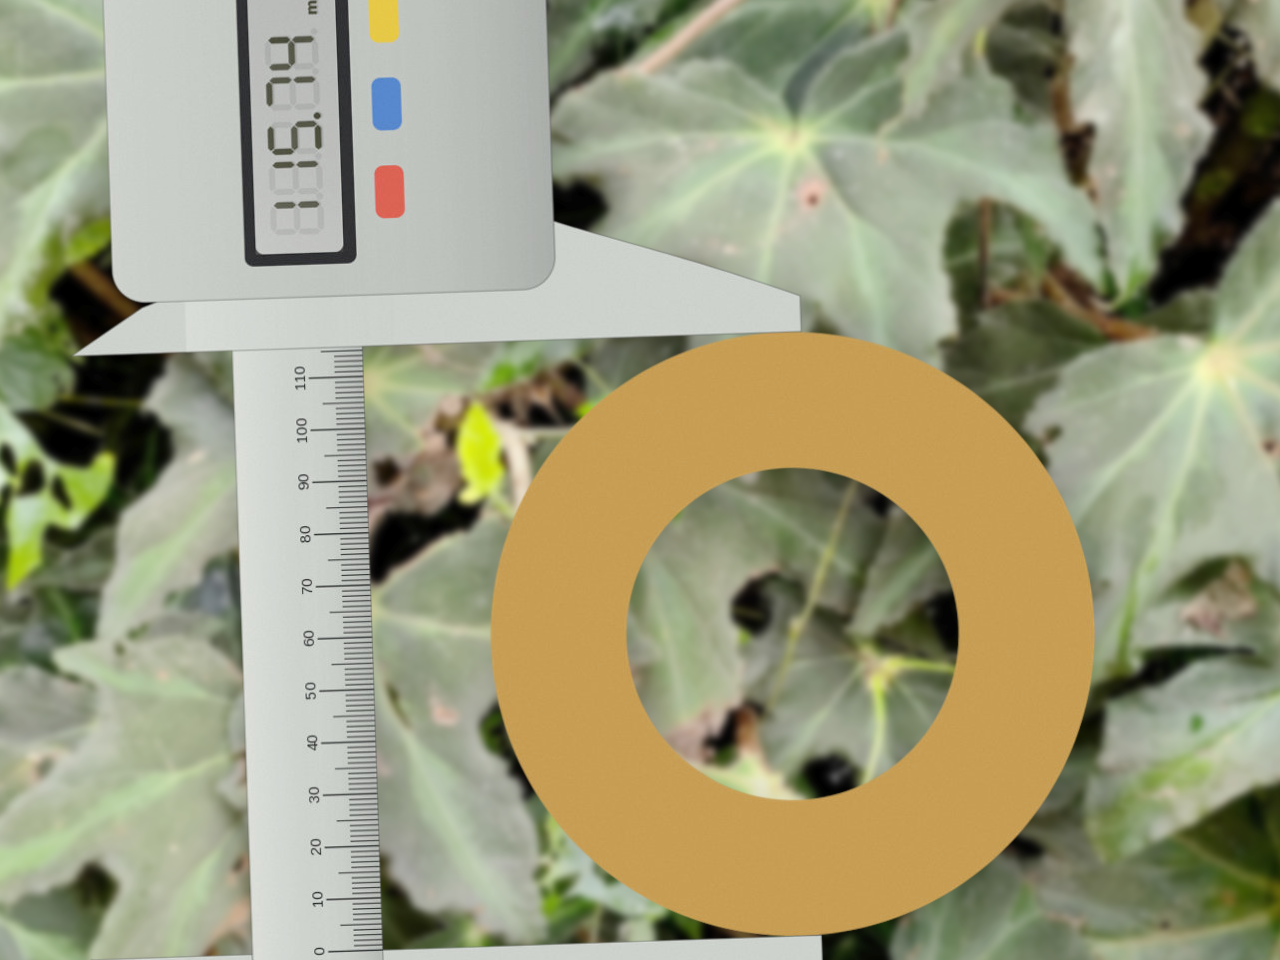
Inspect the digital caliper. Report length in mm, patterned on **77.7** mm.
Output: **115.74** mm
